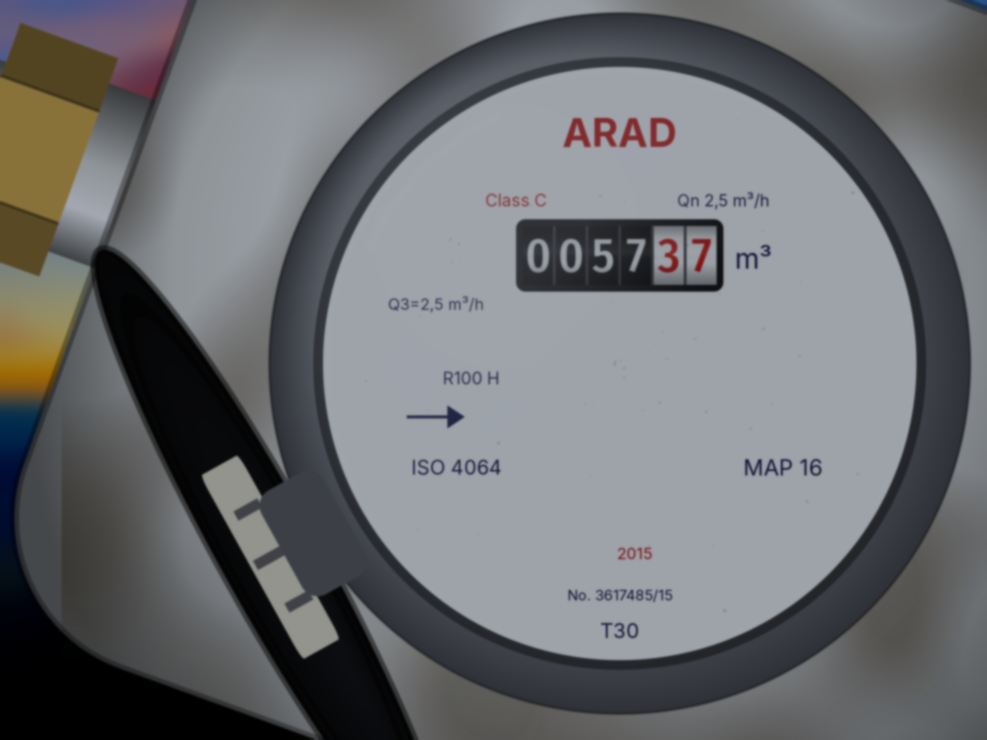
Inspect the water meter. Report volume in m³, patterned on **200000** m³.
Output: **57.37** m³
